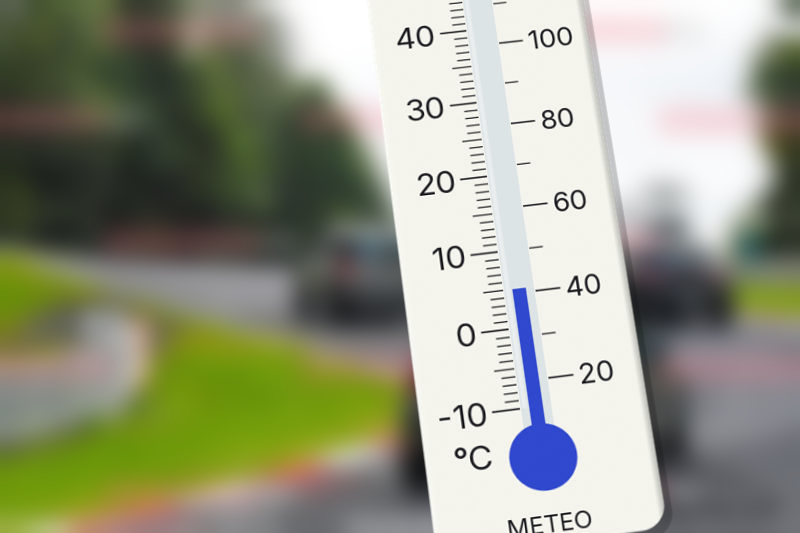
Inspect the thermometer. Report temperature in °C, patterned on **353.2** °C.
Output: **5** °C
